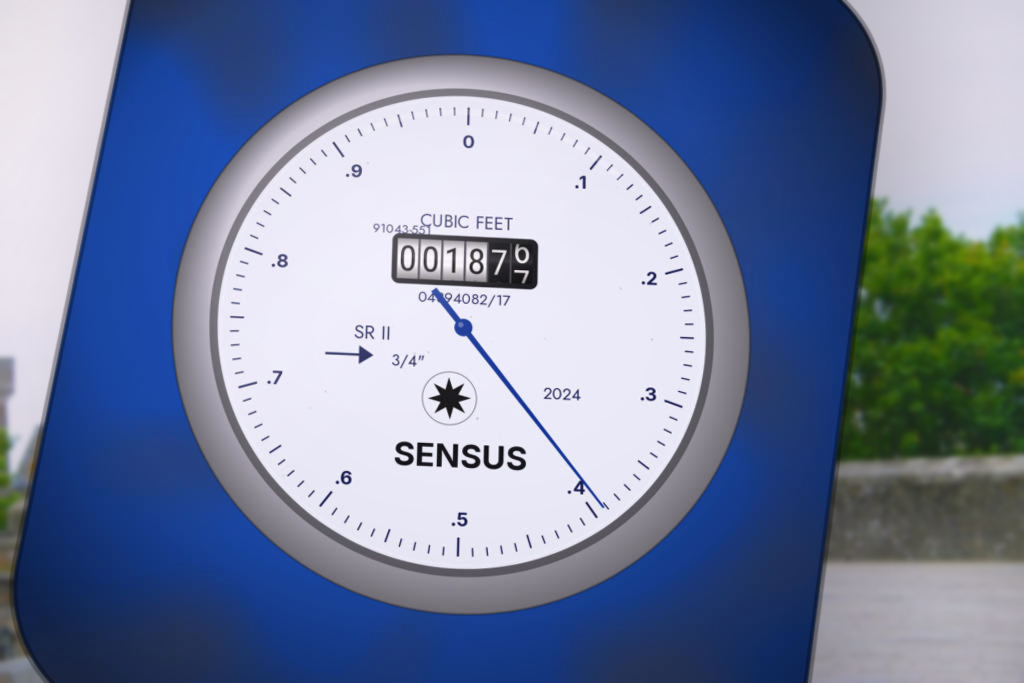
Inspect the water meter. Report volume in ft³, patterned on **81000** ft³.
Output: **1876.39** ft³
